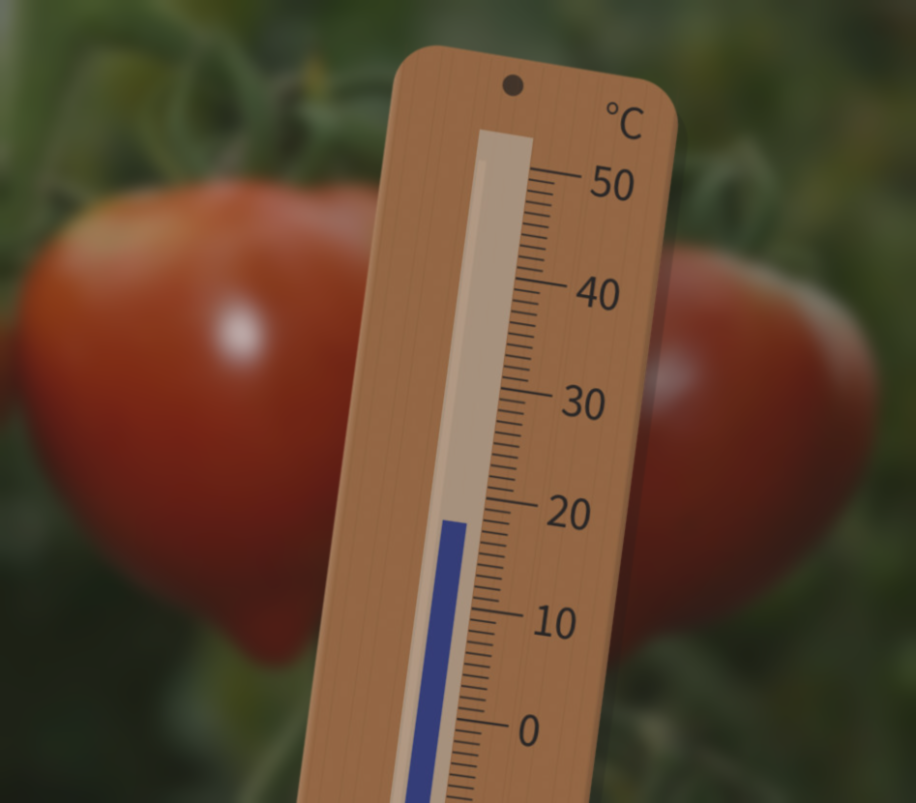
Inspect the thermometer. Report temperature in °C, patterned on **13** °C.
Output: **17.5** °C
